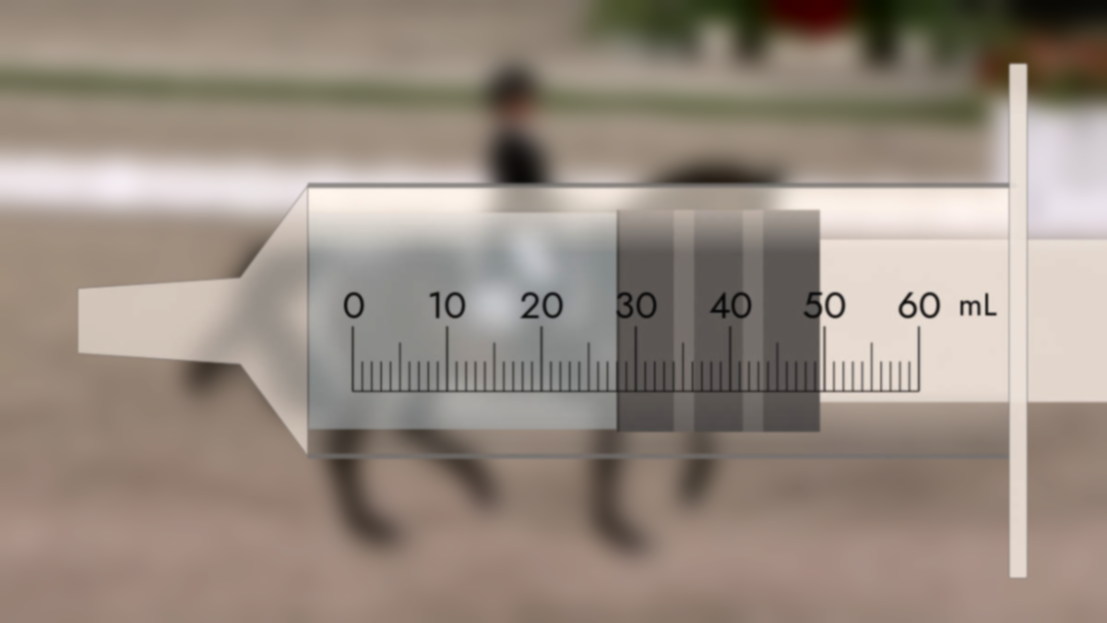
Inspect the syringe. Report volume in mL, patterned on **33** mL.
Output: **28** mL
